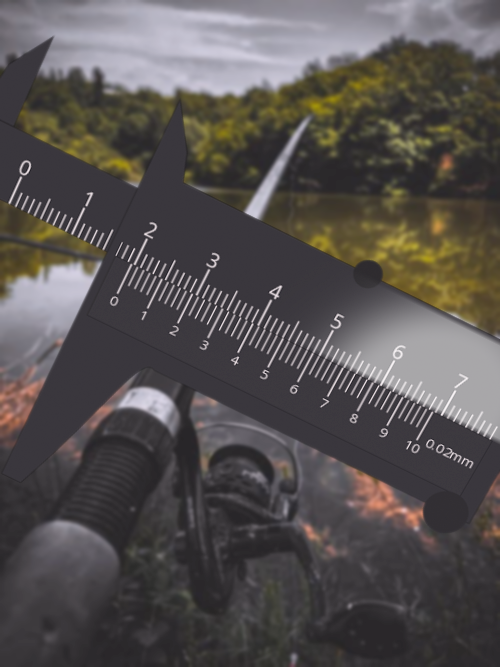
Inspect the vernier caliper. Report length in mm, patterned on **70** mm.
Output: **19.6** mm
